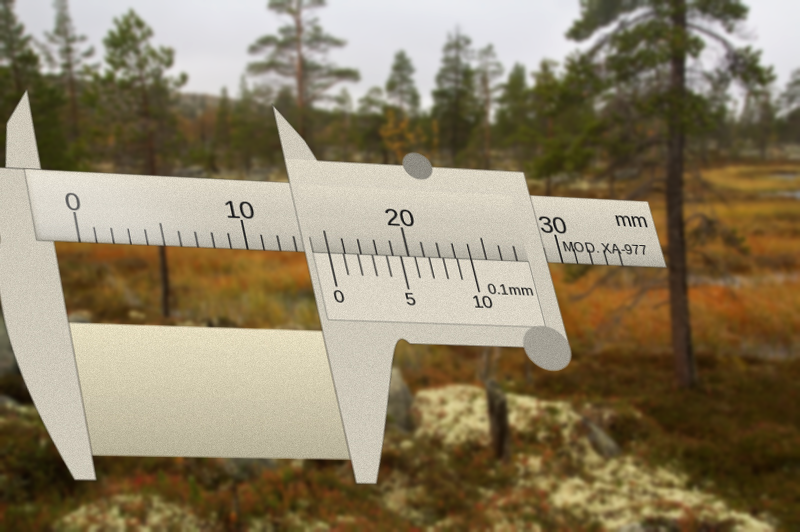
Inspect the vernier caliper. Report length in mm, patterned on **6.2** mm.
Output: **15.0** mm
